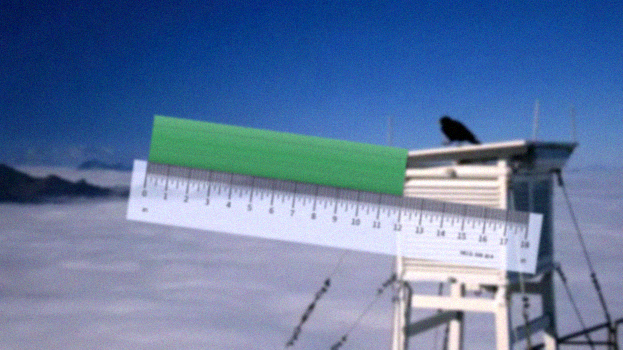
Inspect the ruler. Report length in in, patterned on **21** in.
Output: **12** in
